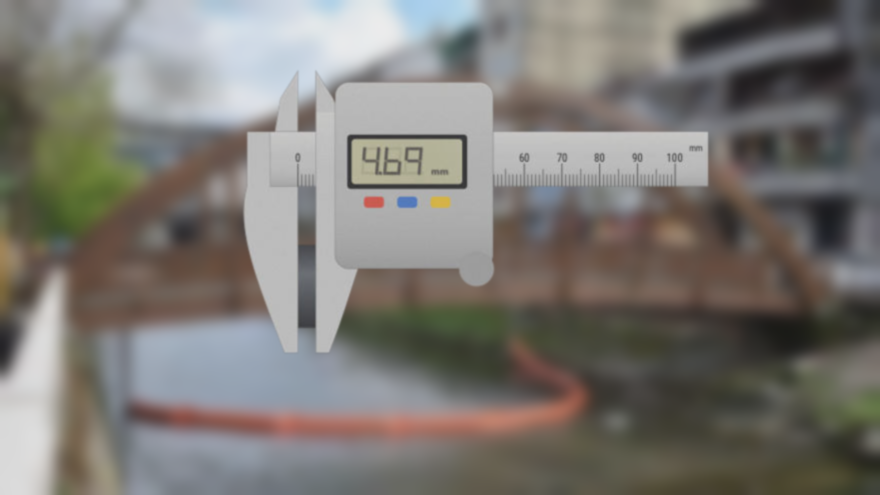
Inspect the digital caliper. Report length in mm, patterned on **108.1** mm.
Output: **4.69** mm
